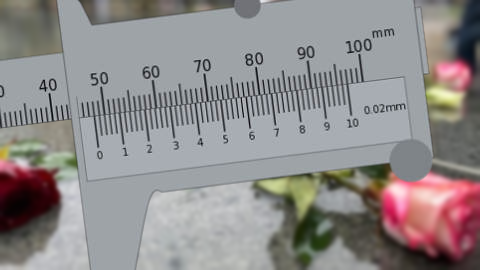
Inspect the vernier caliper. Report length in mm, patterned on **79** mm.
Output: **48.0** mm
